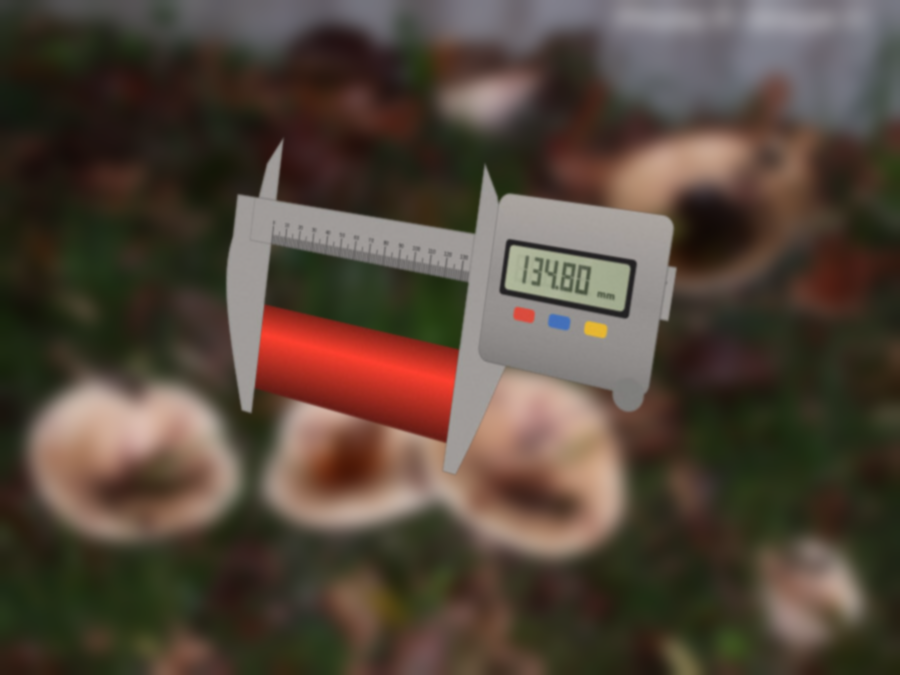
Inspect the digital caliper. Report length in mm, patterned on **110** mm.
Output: **134.80** mm
